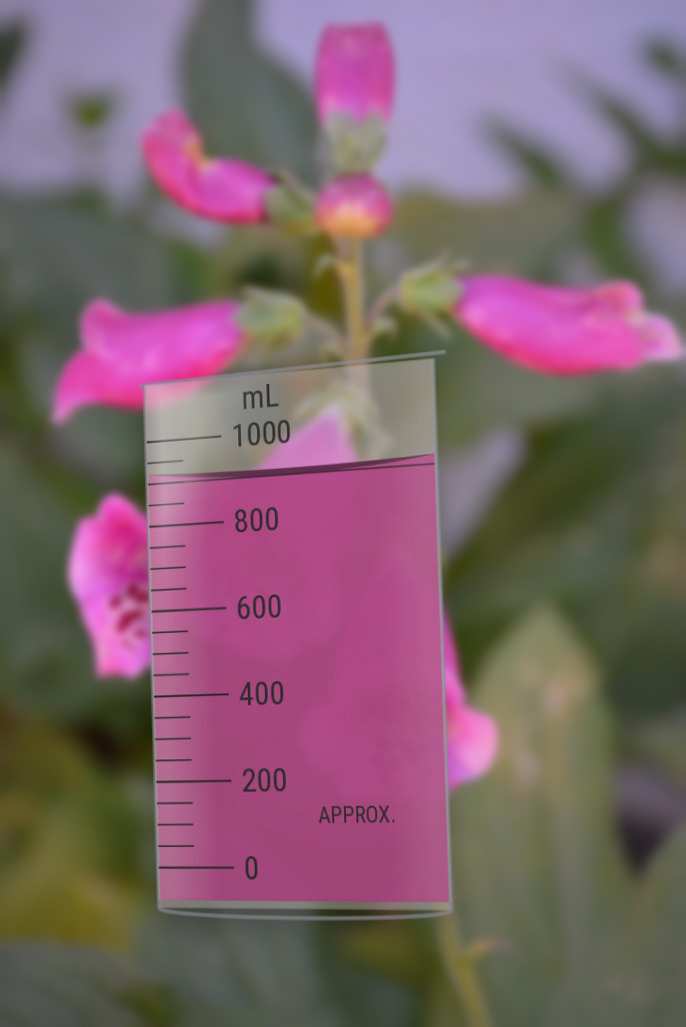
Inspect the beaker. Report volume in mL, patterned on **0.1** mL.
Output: **900** mL
